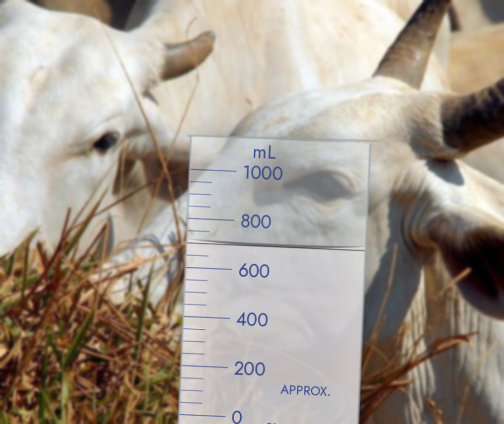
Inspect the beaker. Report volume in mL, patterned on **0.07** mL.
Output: **700** mL
